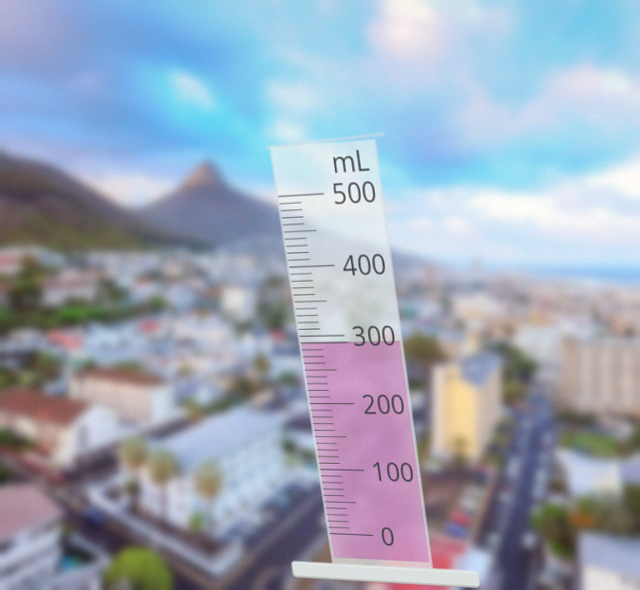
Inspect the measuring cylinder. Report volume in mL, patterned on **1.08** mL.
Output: **290** mL
